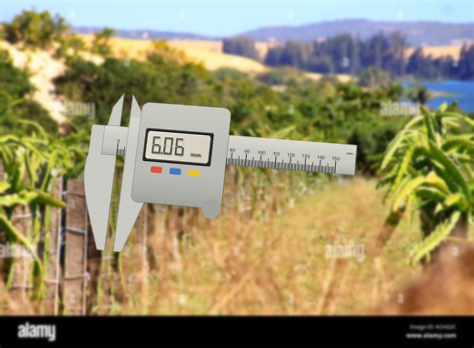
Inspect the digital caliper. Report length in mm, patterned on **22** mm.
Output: **6.06** mm
